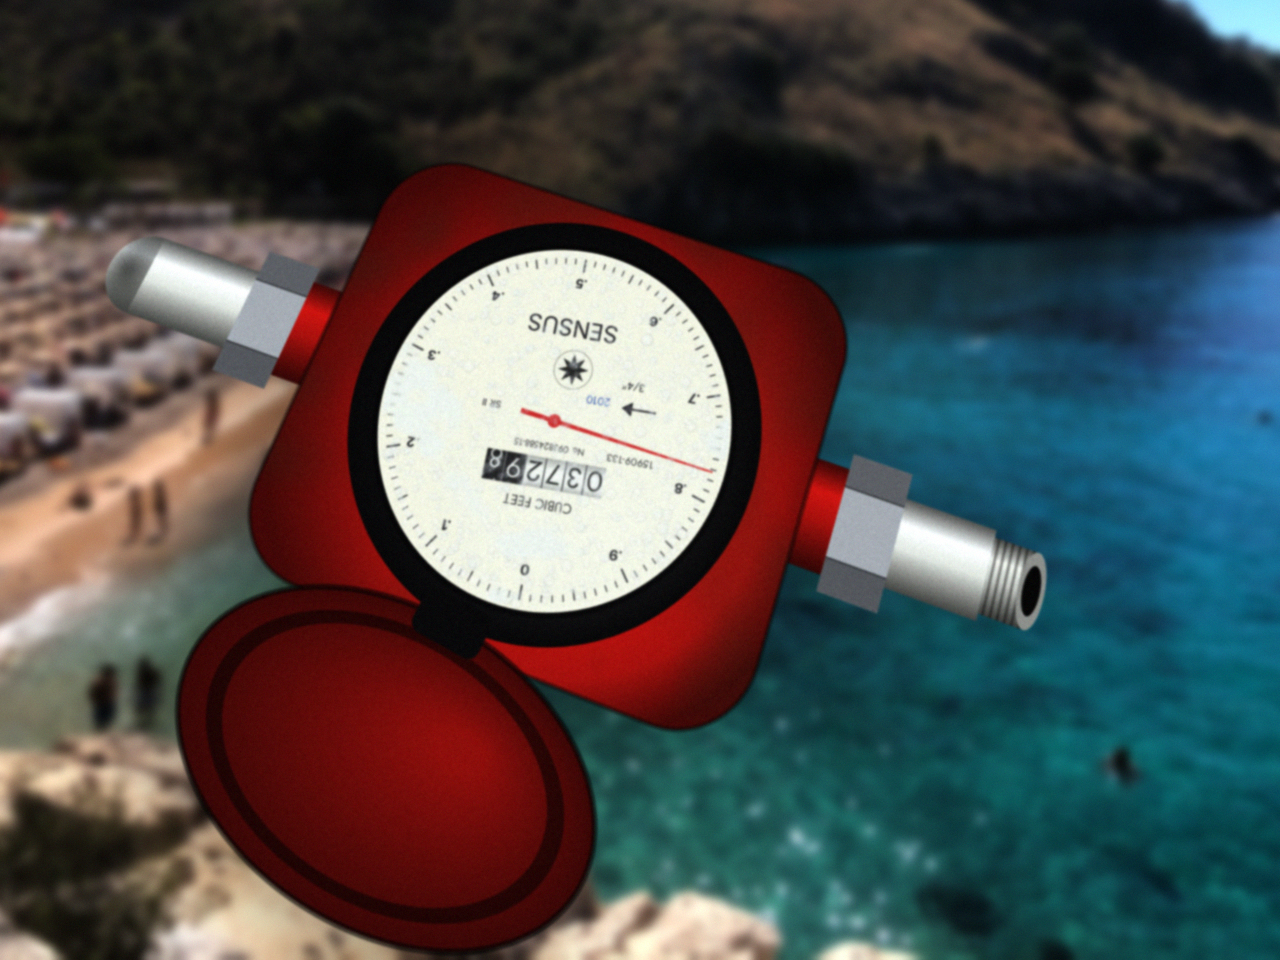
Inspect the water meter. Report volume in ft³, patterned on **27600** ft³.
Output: **37297.77** ft³
